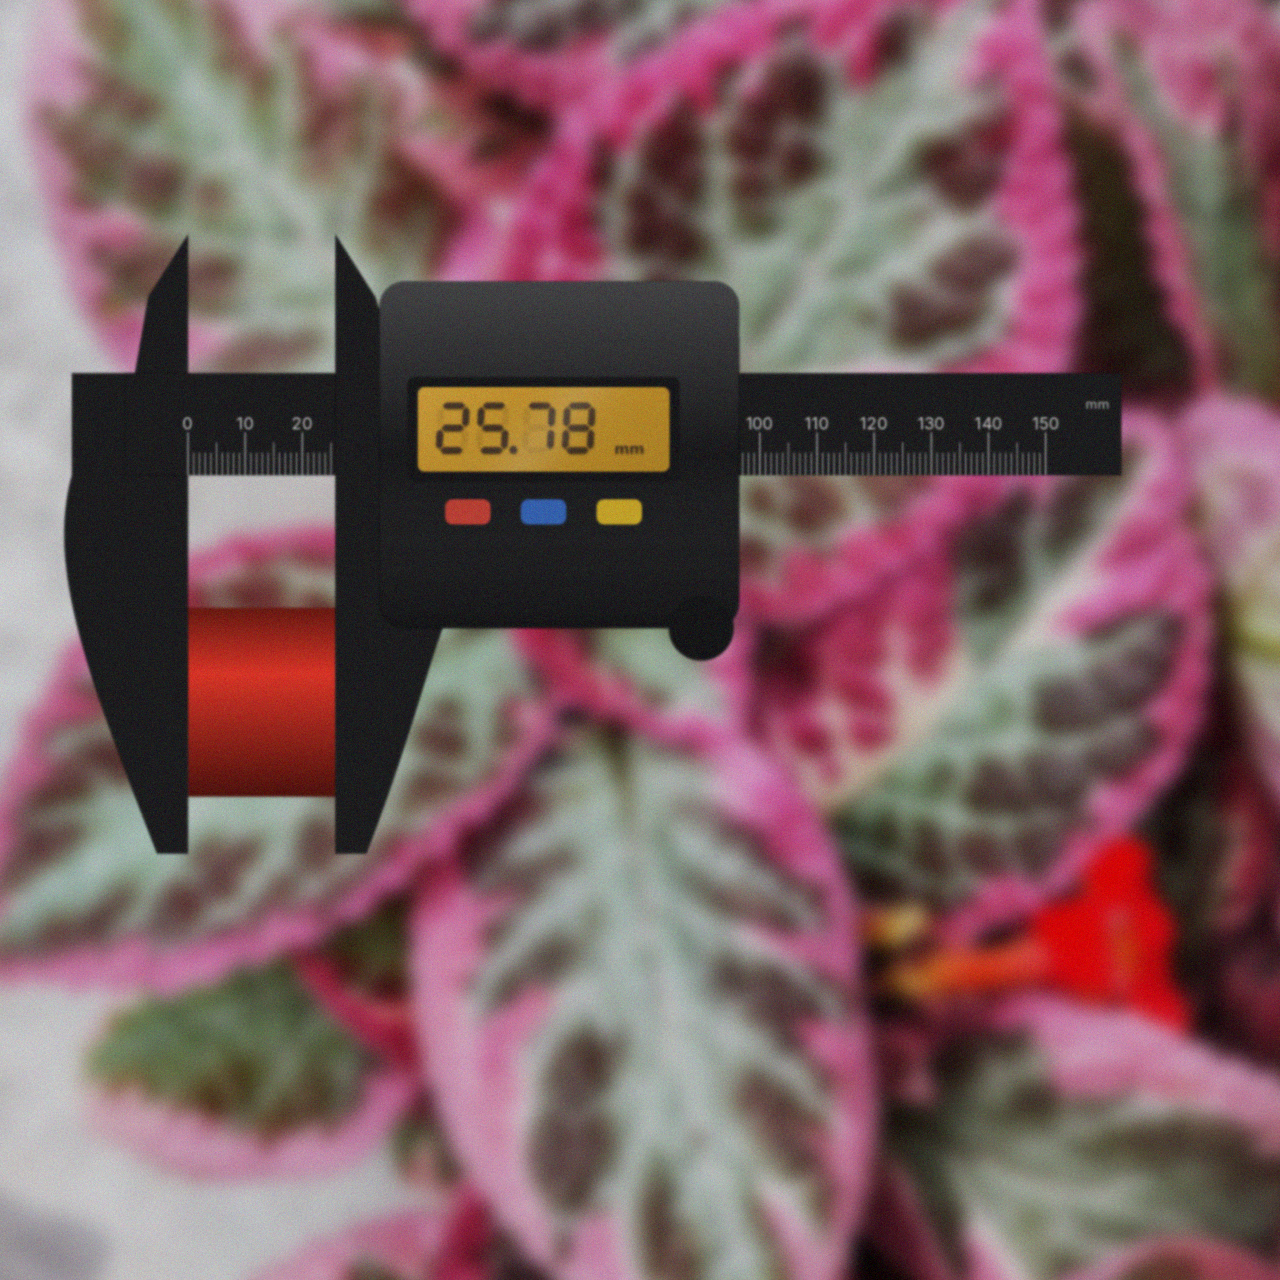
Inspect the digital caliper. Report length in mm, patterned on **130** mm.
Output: **25.78** mm
